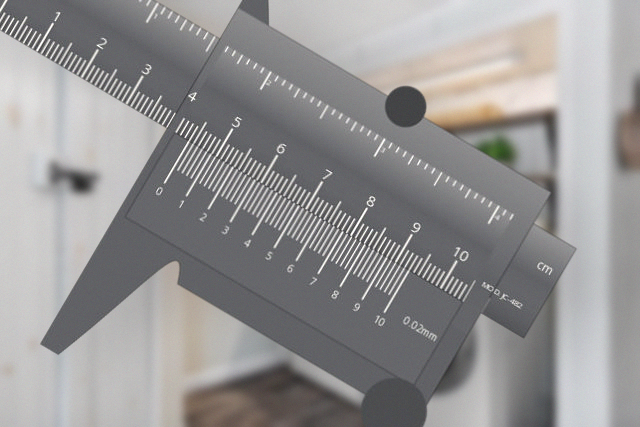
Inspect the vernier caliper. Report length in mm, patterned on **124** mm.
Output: **44.0** mm
